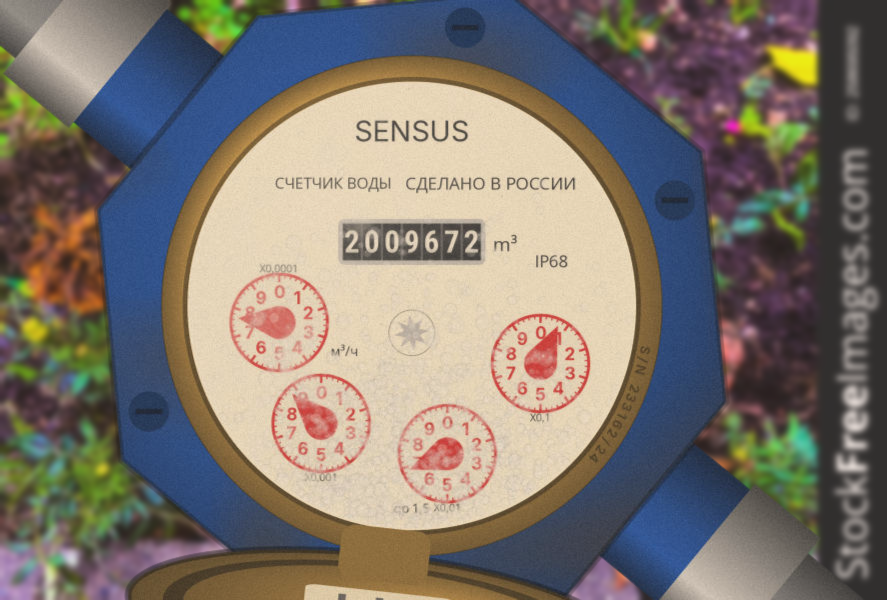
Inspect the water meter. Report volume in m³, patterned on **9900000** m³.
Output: **2009672.0687** m³
